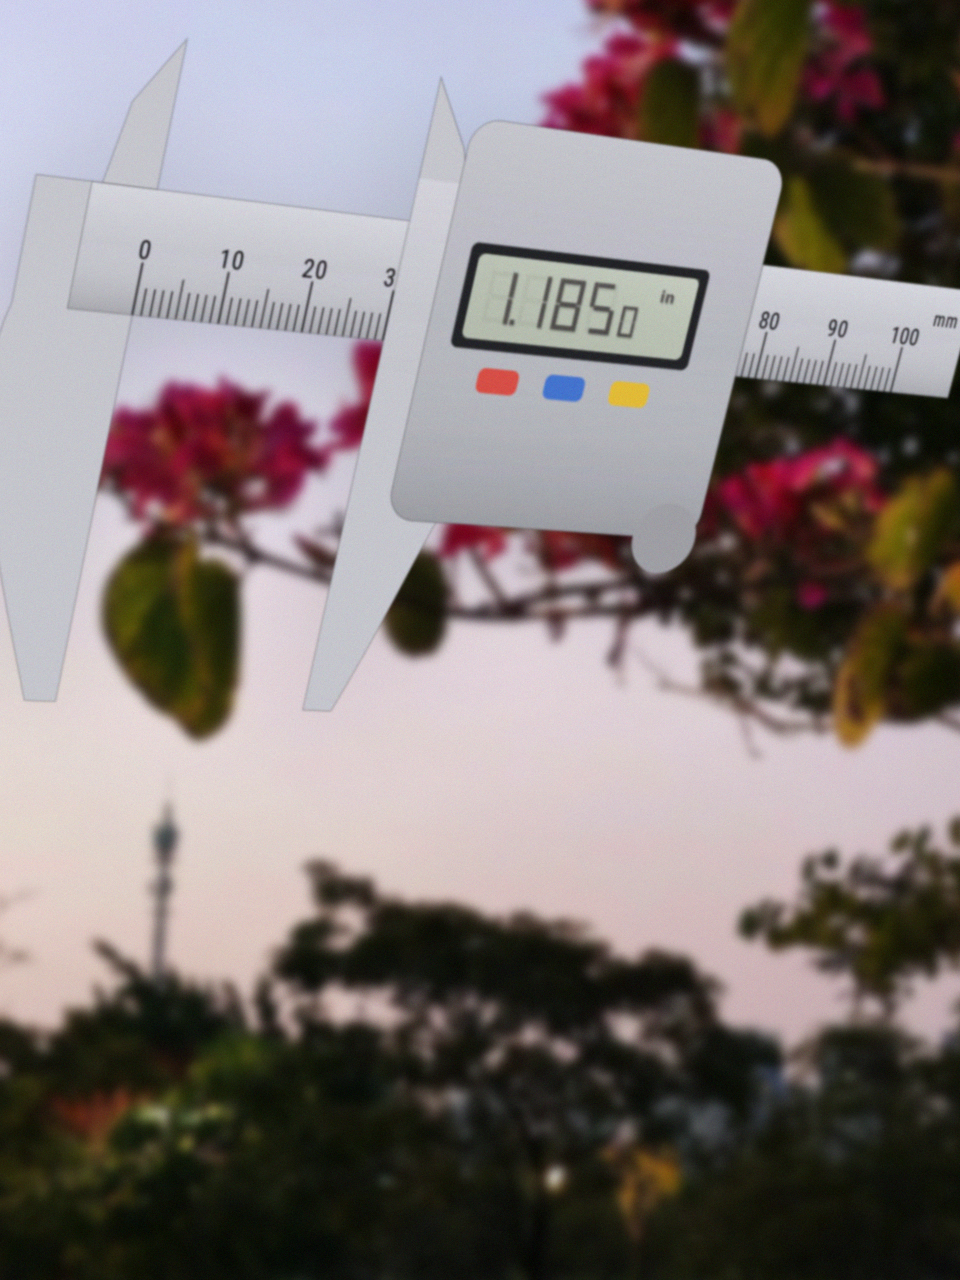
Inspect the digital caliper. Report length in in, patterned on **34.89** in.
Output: **1.1850** in
